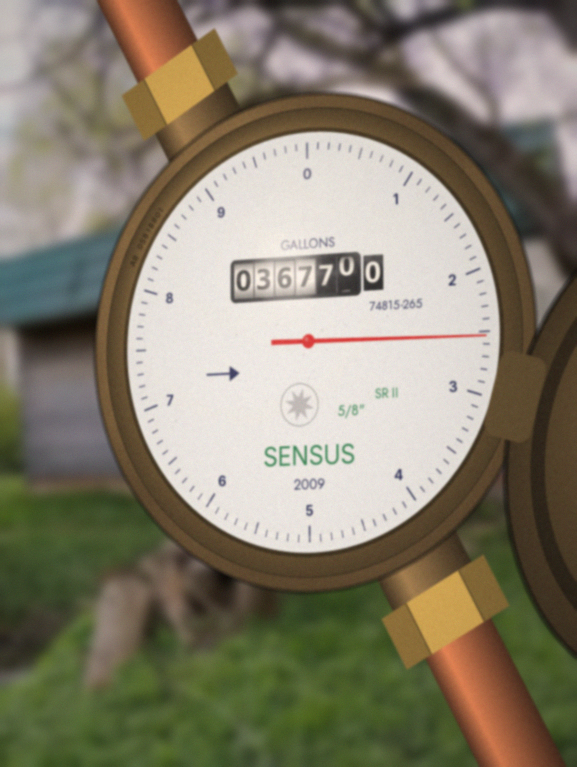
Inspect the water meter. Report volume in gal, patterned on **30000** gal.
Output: **367702.5** gal
